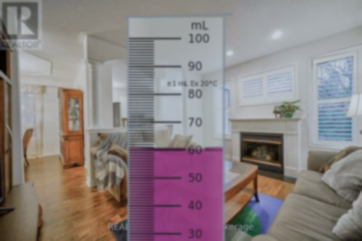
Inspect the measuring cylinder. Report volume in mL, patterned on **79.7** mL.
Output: **60** mL
